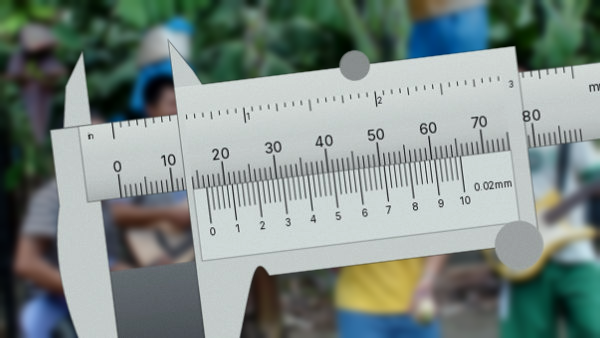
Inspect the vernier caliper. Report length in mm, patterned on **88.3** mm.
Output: **16.5** mm
